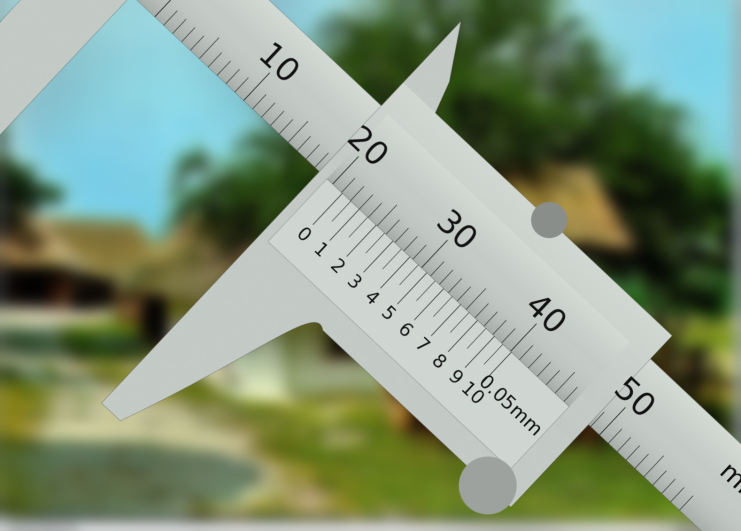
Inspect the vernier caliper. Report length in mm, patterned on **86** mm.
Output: **21.1** mm
